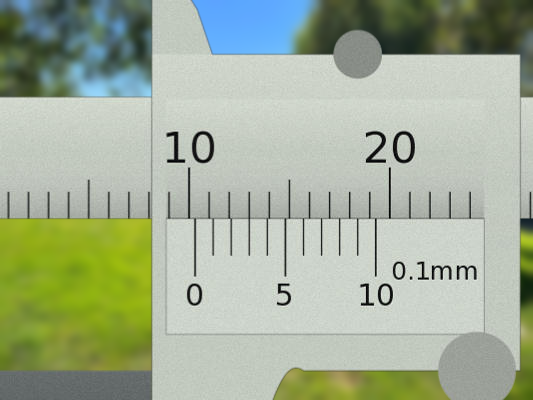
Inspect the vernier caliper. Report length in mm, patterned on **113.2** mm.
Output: **10.3** mm
